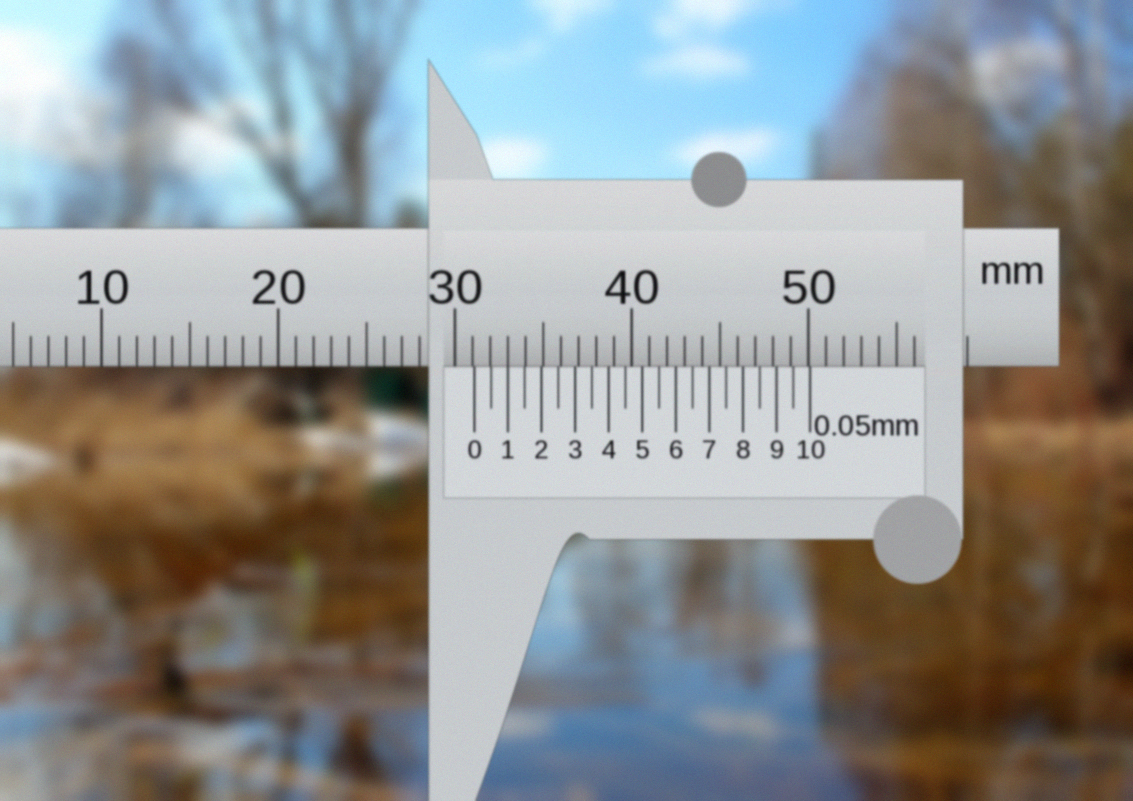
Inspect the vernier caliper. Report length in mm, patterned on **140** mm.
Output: **31.1** mm
